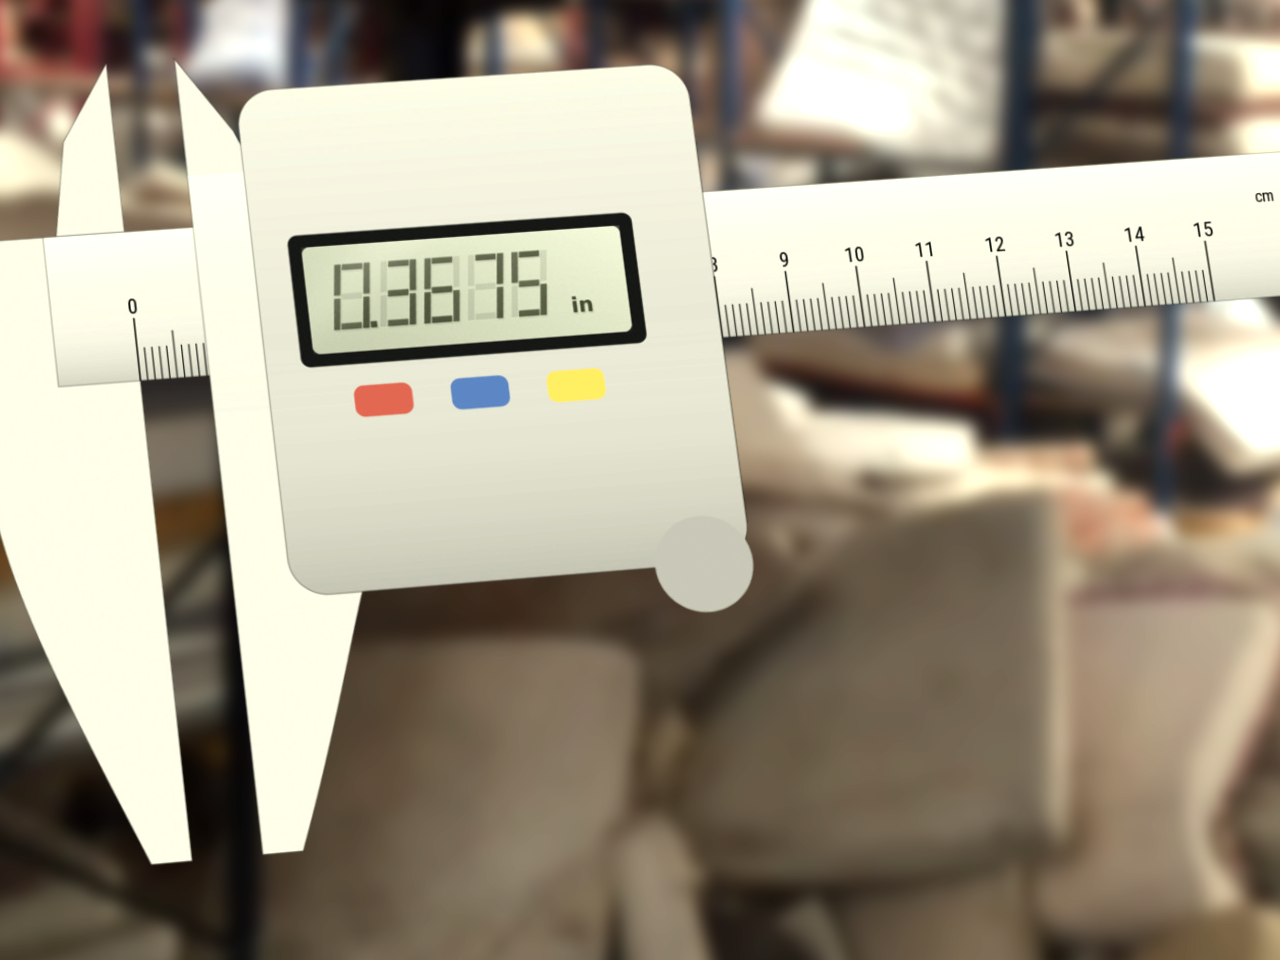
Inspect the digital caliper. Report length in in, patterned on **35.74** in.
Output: **0.3675** in
